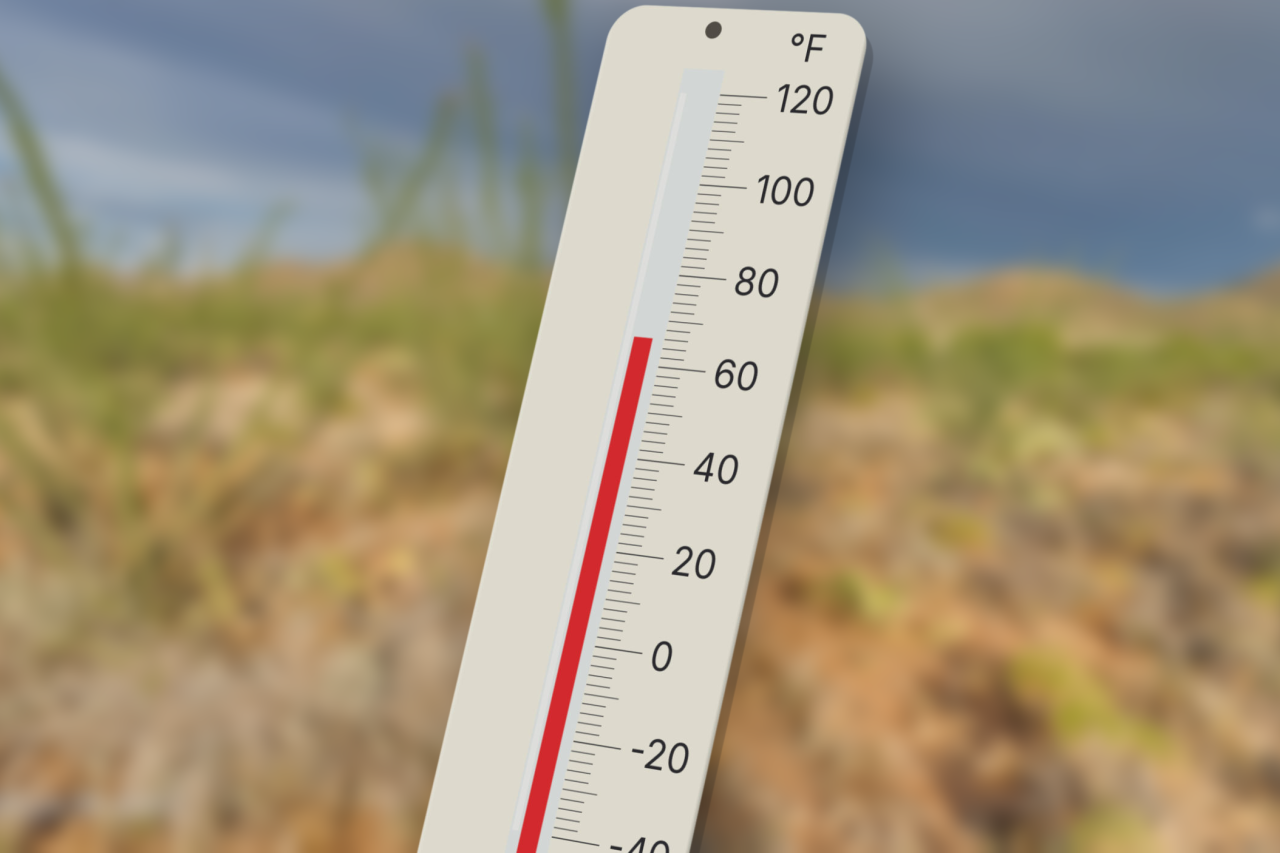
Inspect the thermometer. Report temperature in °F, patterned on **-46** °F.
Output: **66** °F
